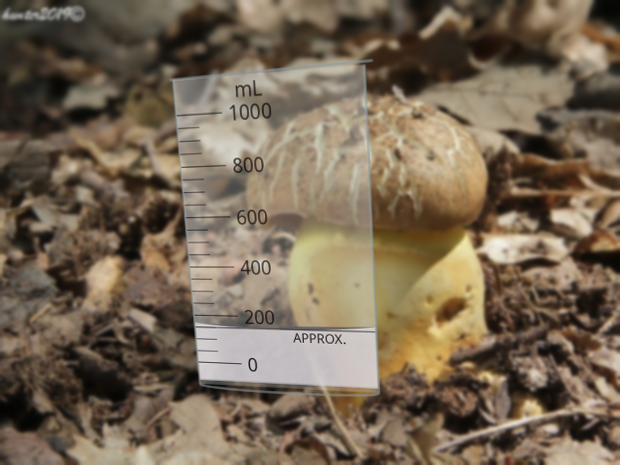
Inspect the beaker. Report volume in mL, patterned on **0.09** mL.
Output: **150** mL
